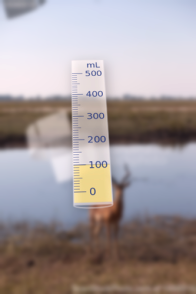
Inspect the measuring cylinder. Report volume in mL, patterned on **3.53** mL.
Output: **100** mL
